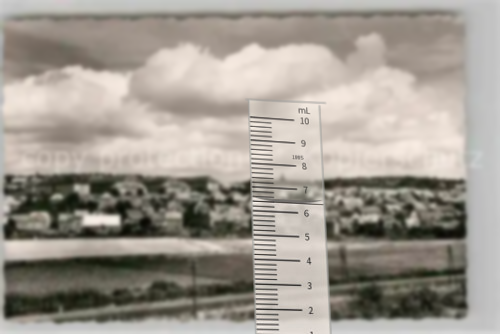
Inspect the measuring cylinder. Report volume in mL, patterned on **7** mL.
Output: **6.4** mL
